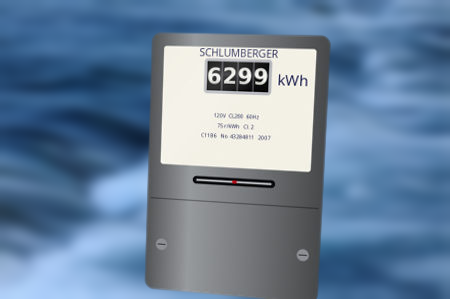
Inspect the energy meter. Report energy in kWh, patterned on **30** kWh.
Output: **6299** kWh
